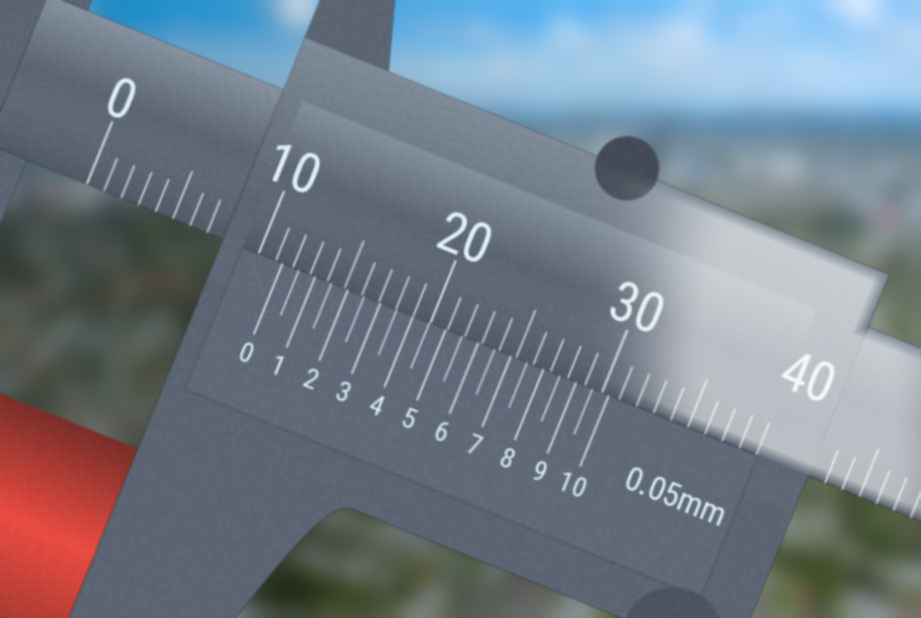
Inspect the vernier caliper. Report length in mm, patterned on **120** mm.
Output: **11.4** mm
